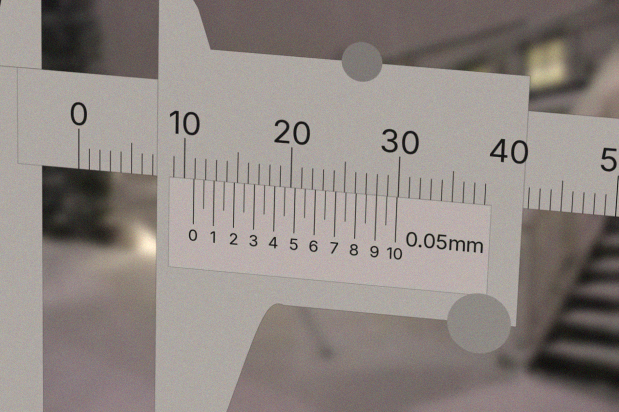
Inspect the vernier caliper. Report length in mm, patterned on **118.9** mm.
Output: **10.9** mm
